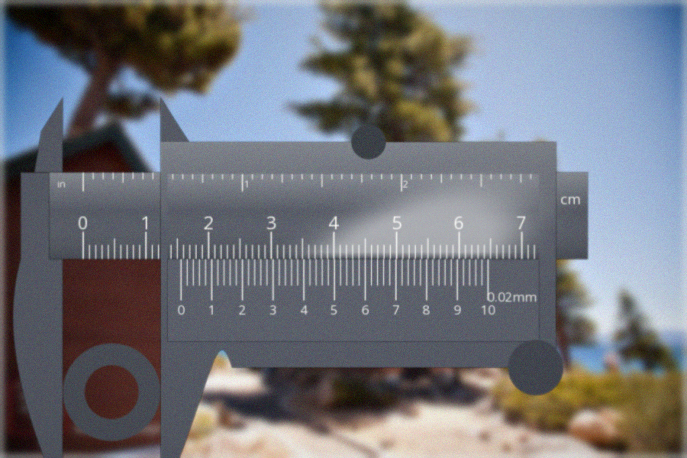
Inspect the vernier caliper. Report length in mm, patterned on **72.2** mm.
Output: **15.6** mm
